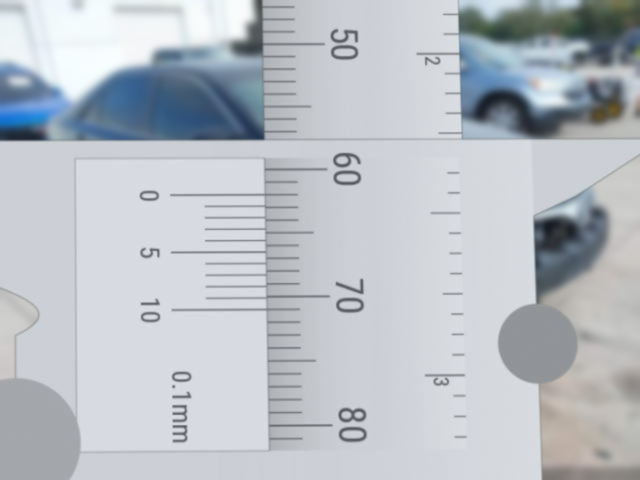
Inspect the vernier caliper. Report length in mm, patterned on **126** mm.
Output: **62.0** mm
